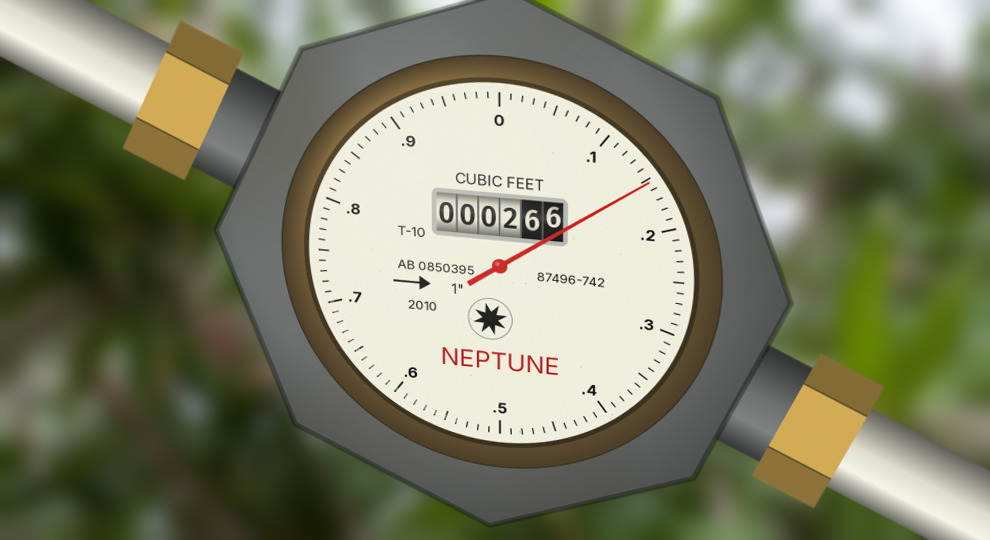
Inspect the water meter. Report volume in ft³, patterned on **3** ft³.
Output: **266.15** ft³
